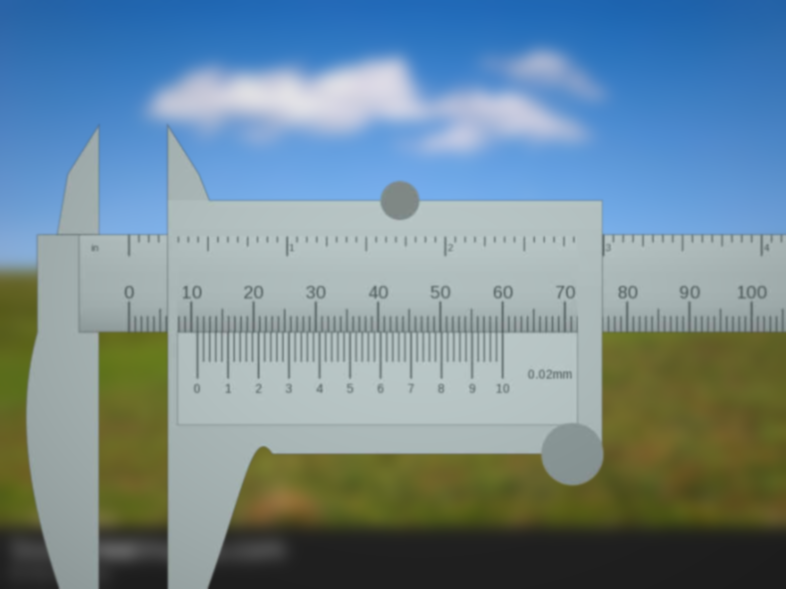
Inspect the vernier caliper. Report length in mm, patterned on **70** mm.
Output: **11.0** mm
